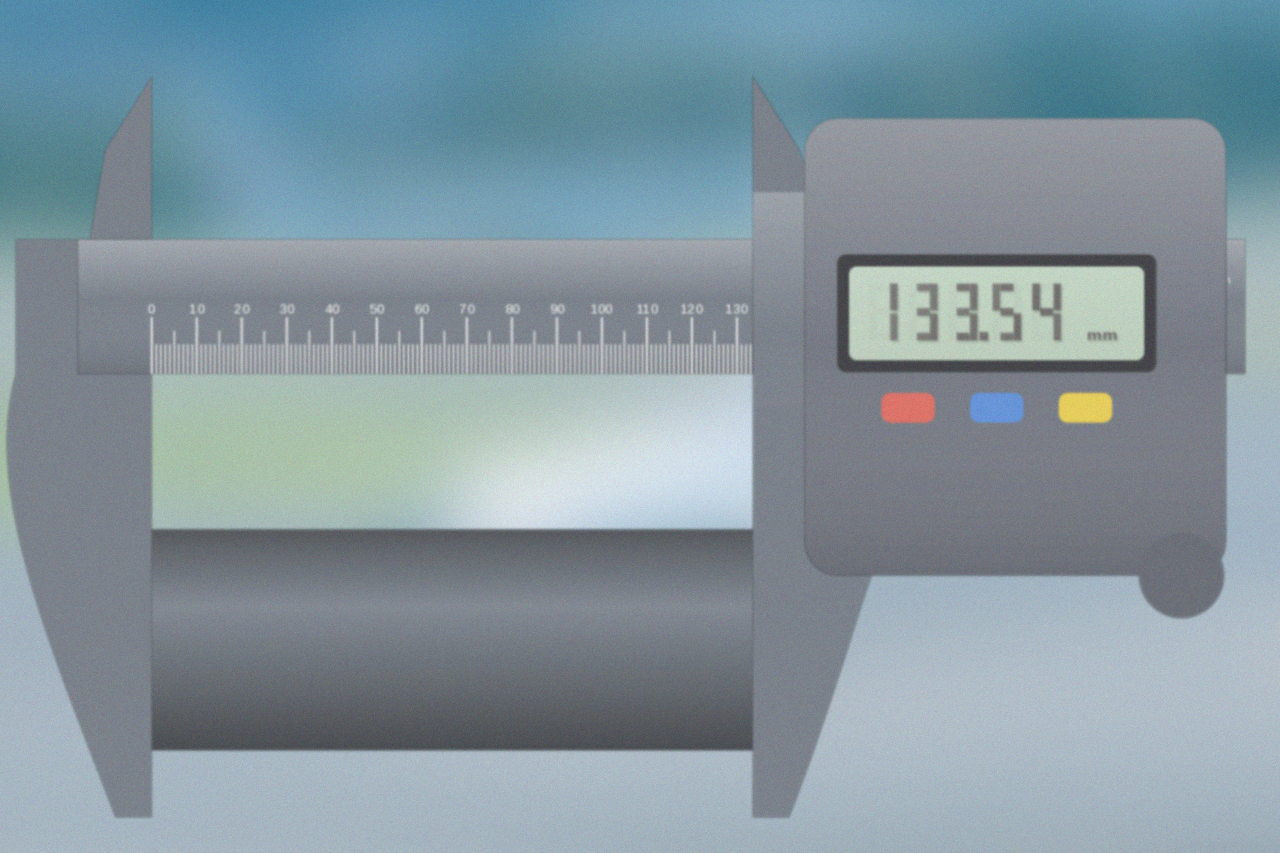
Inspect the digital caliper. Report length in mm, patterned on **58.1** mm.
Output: **133.54** mm
